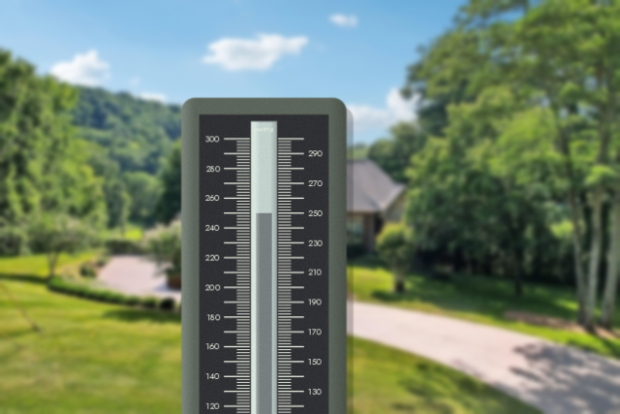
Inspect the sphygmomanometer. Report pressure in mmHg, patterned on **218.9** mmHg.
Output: **250** mmHg
